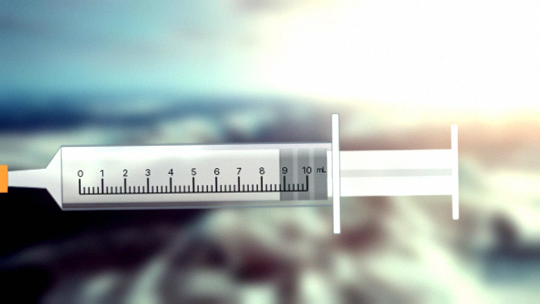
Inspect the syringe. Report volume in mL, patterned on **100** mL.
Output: **8.8** mL
